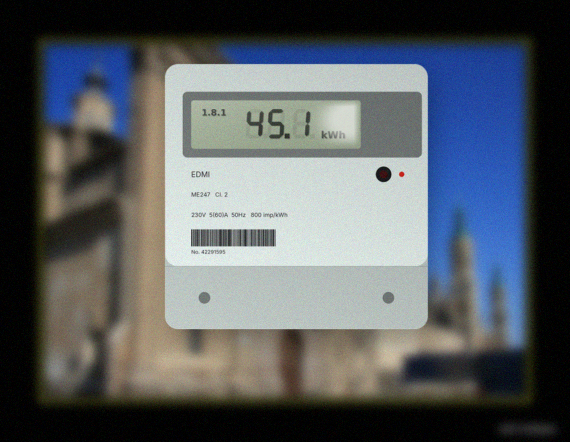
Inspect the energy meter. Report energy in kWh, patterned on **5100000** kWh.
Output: **45.1** kWh
